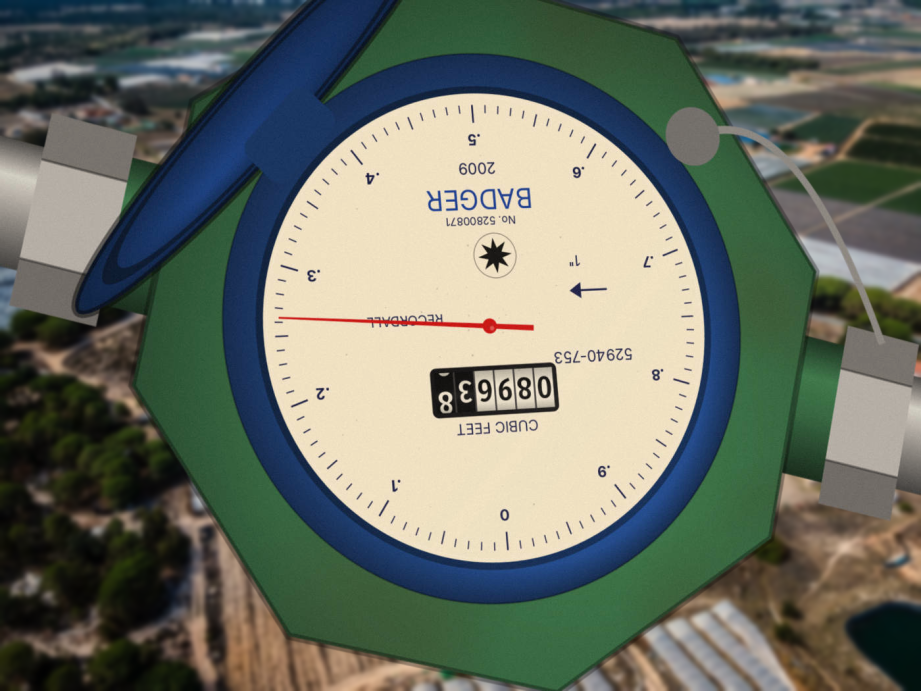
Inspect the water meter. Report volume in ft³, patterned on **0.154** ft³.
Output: **89638.26** ft³
